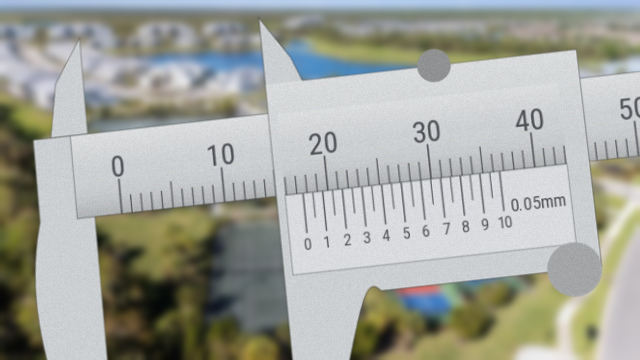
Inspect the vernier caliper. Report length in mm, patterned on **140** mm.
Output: **17.6** mm
